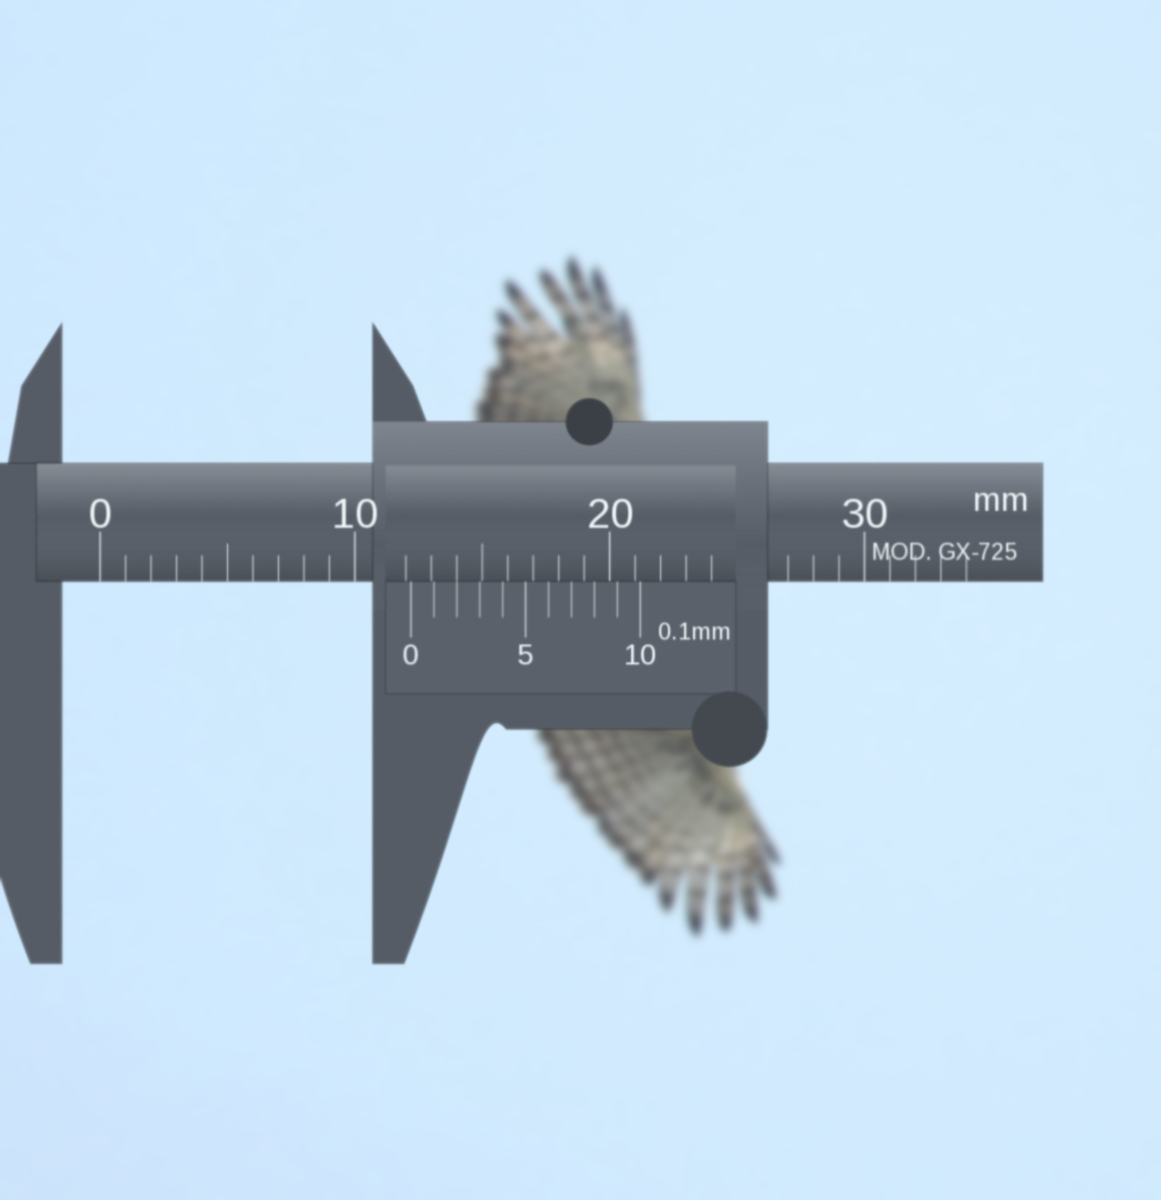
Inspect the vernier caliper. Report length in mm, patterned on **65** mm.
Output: **12.2** mm
